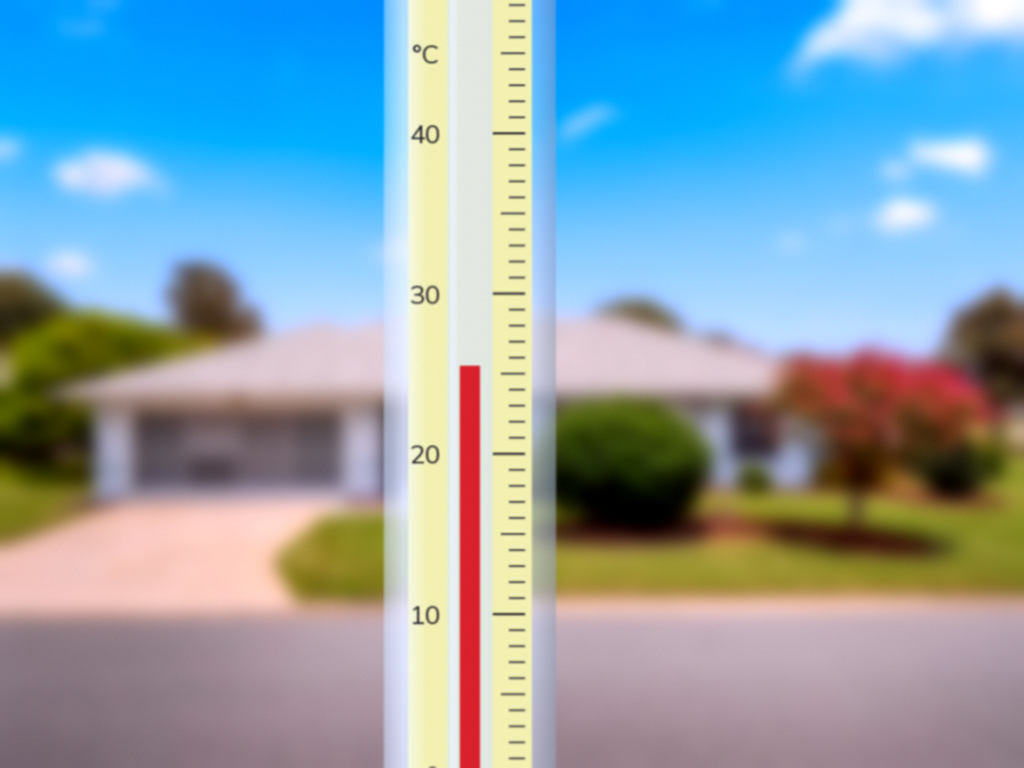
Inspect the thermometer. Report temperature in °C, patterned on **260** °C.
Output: **25.5** °C
